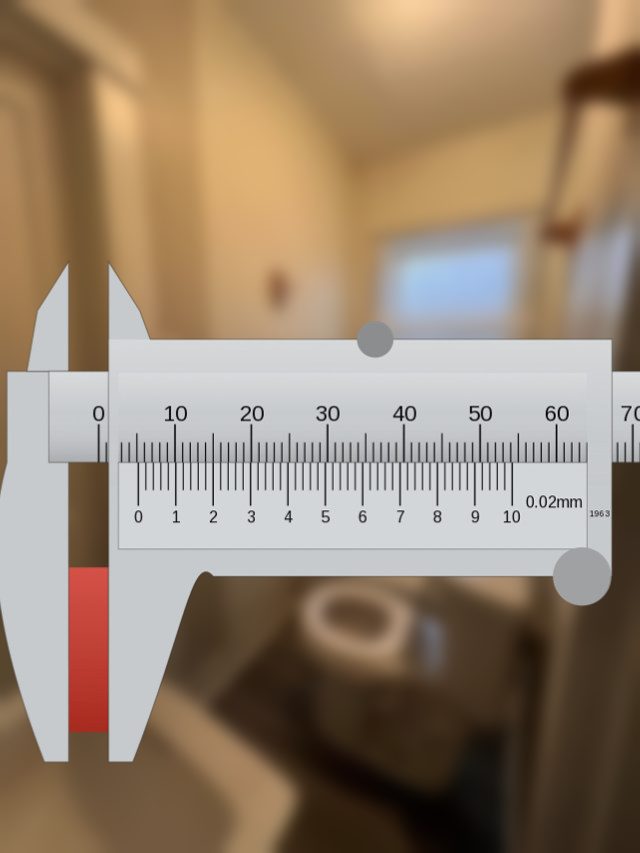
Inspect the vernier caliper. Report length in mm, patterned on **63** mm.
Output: **5.2** mm
